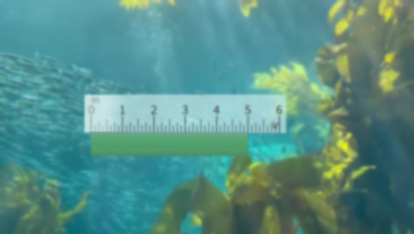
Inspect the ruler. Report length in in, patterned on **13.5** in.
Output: **5** in
